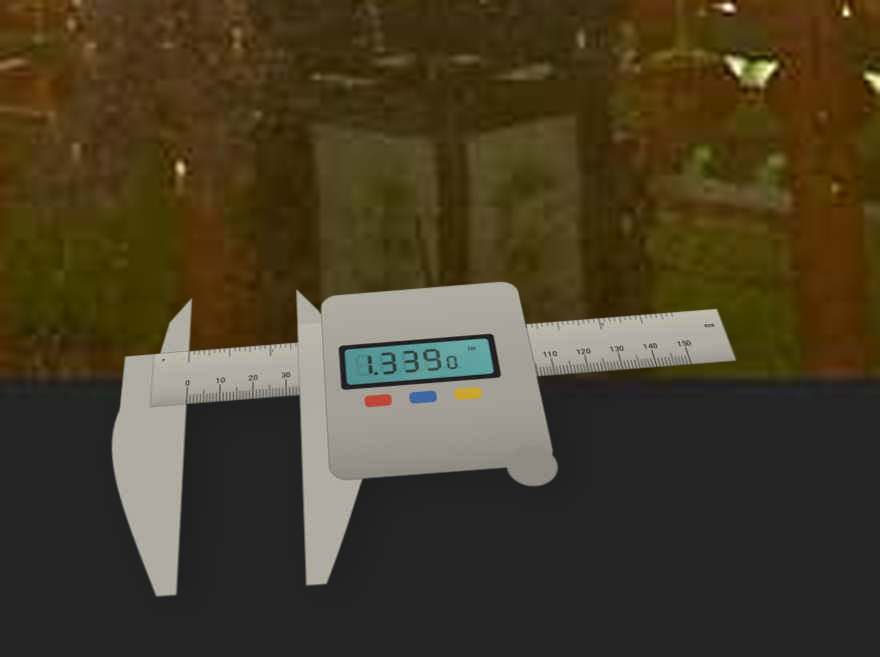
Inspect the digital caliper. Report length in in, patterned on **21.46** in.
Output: **1.3390** in
